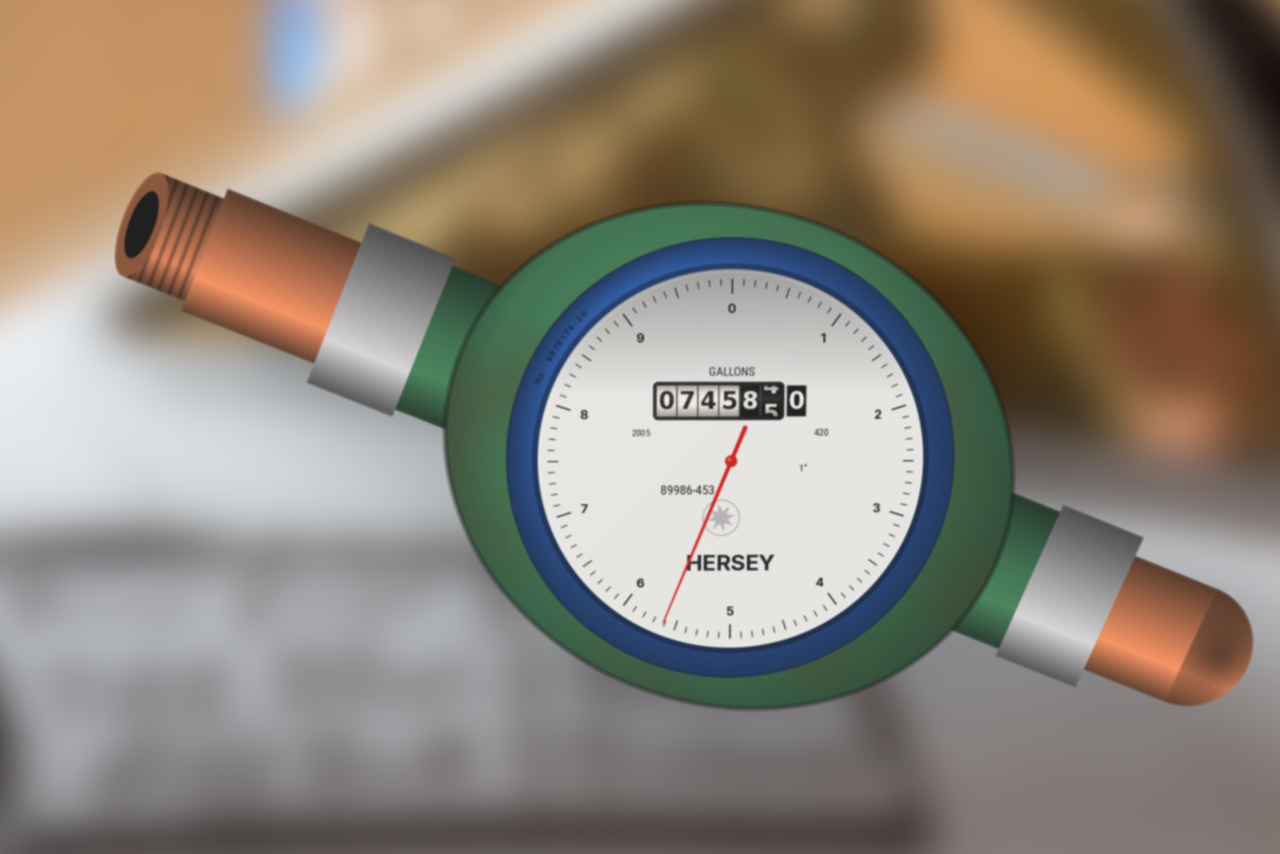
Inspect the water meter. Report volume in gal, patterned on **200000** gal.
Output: **745845.6** gal
